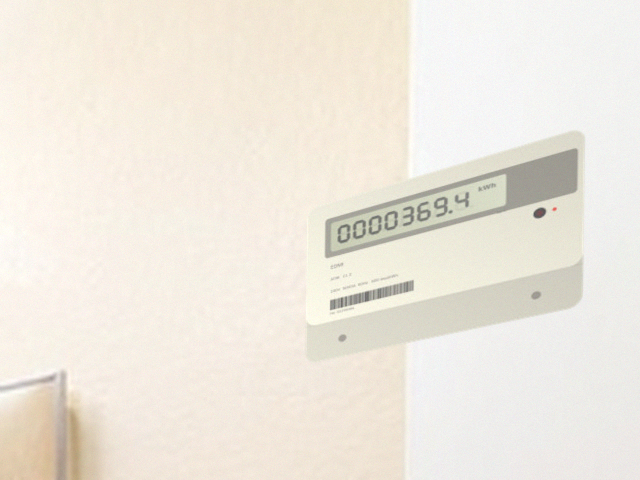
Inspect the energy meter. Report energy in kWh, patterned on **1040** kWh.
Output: **369.4** kWh
